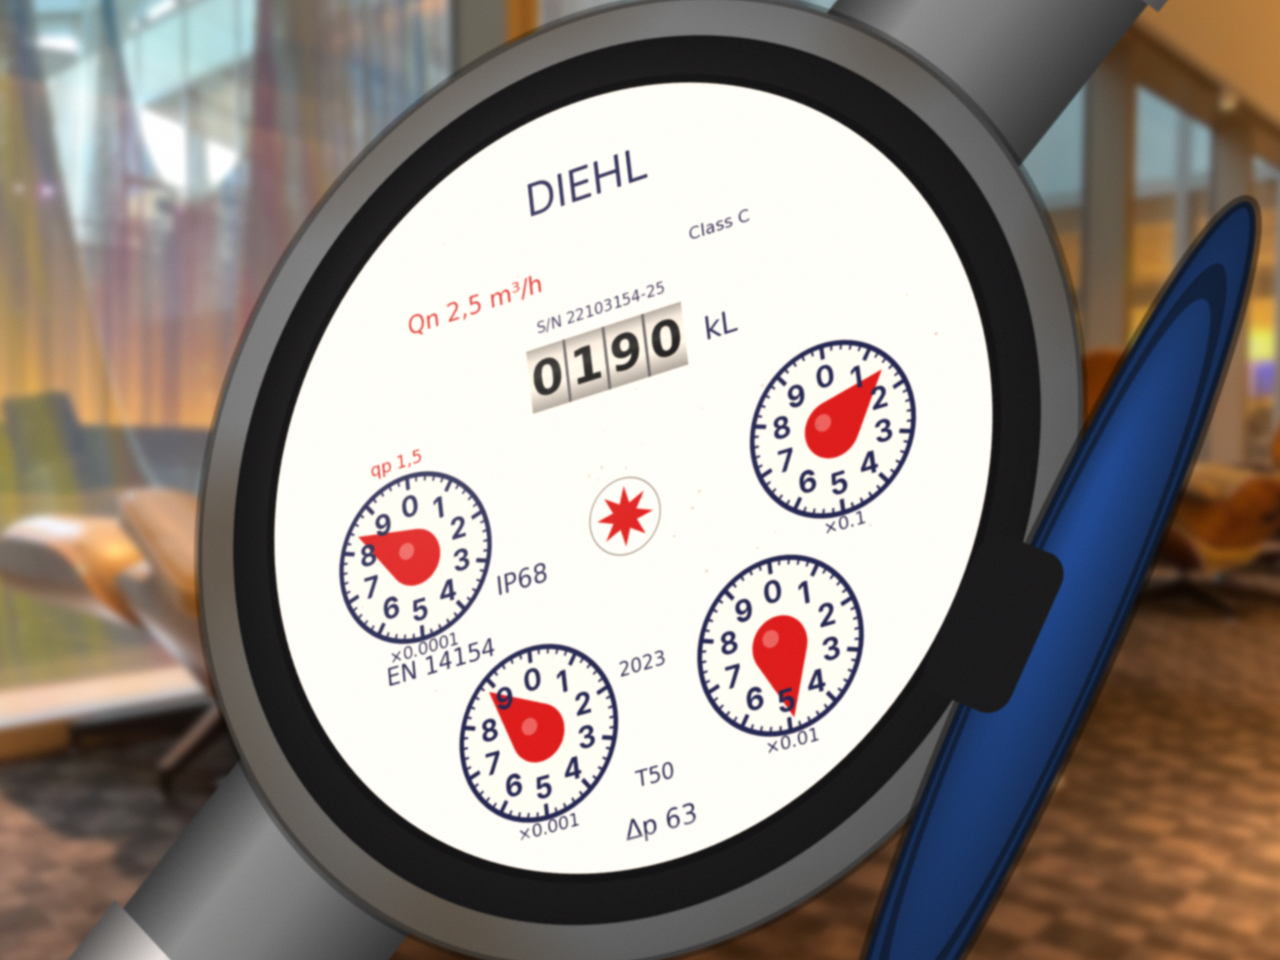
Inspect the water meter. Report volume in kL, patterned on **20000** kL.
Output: **190.1488** kL
